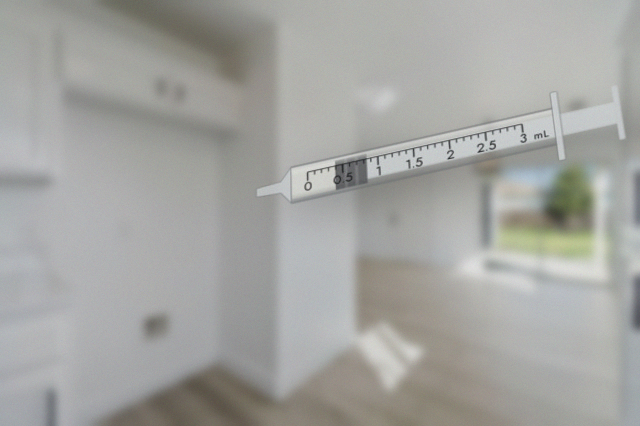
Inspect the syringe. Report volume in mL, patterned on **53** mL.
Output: **0.4** mL
